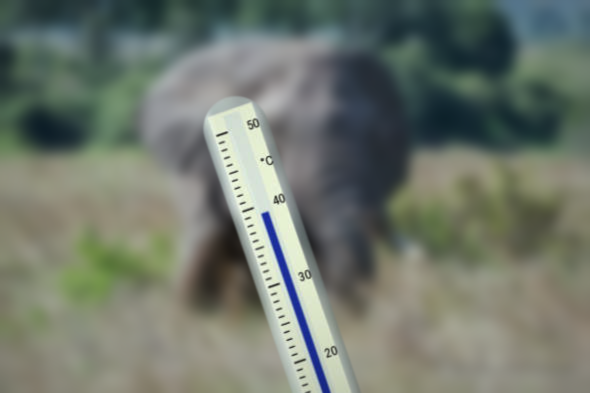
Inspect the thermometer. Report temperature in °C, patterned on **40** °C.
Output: **39** °C
